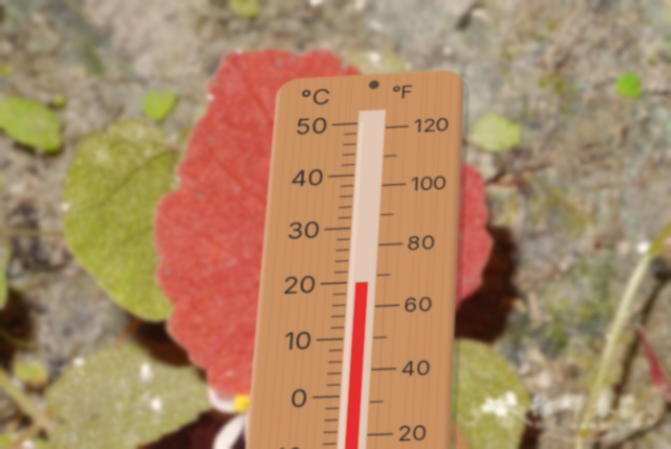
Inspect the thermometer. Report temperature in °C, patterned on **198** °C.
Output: **20** °C
